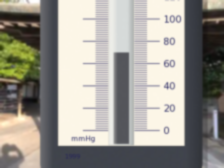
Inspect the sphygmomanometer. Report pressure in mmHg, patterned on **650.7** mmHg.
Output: **70** mmHg
